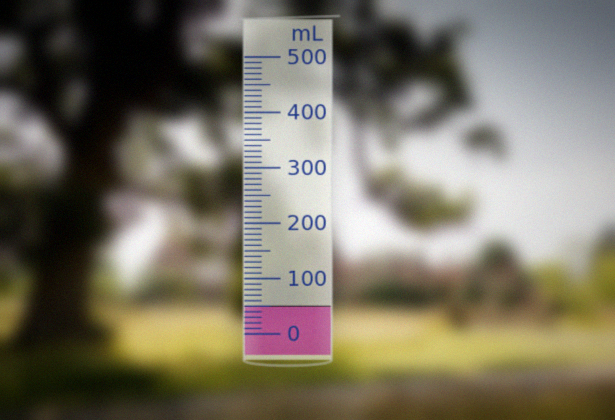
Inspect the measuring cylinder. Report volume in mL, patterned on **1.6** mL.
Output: **50** mL
